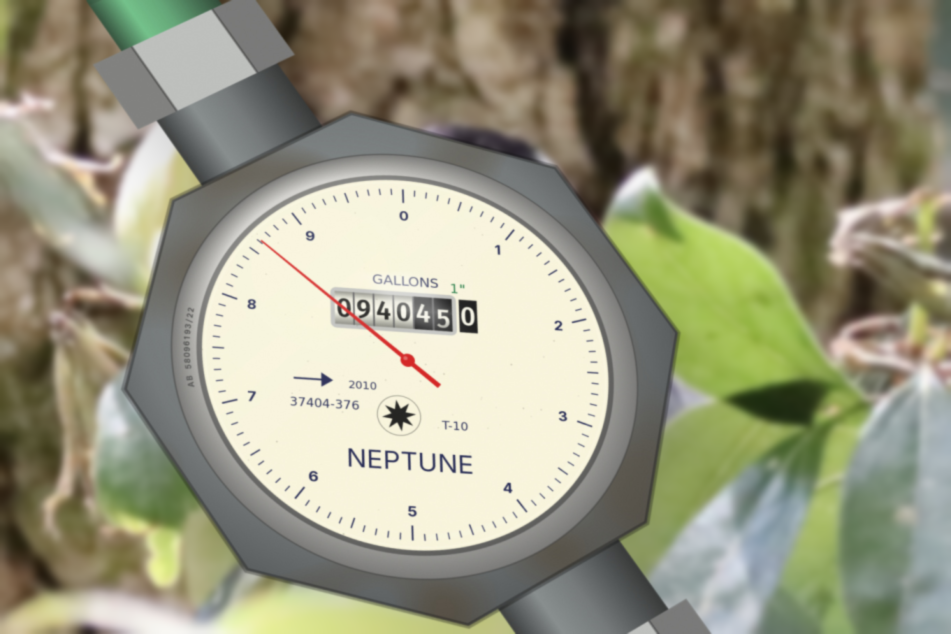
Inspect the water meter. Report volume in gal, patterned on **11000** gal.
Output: **940448.6** gal
